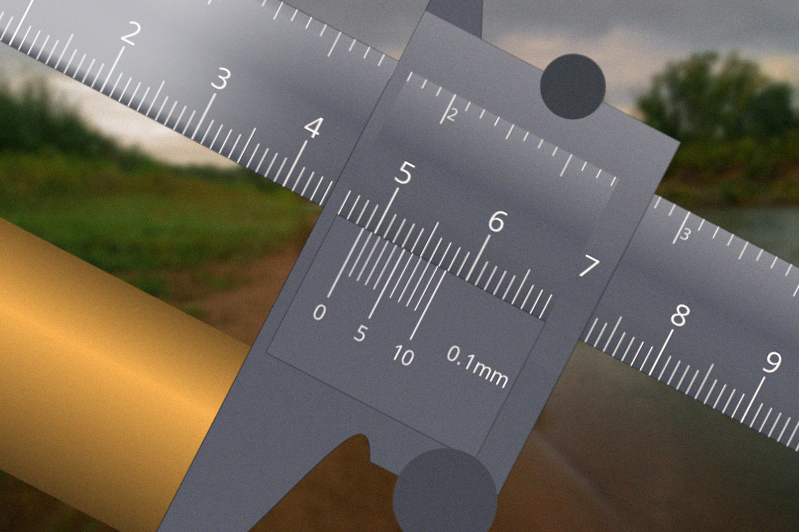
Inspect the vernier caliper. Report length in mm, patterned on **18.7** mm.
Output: **48.8** mm
